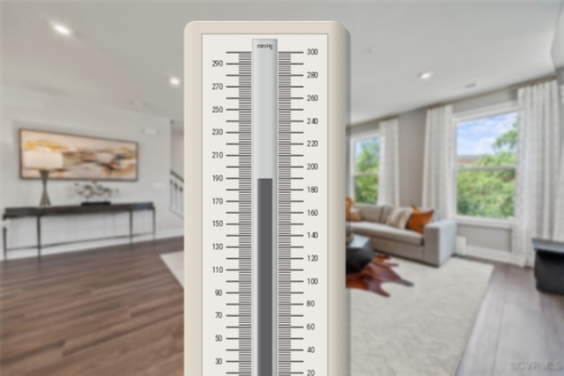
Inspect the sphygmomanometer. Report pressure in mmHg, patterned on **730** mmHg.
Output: **190** mmHg
